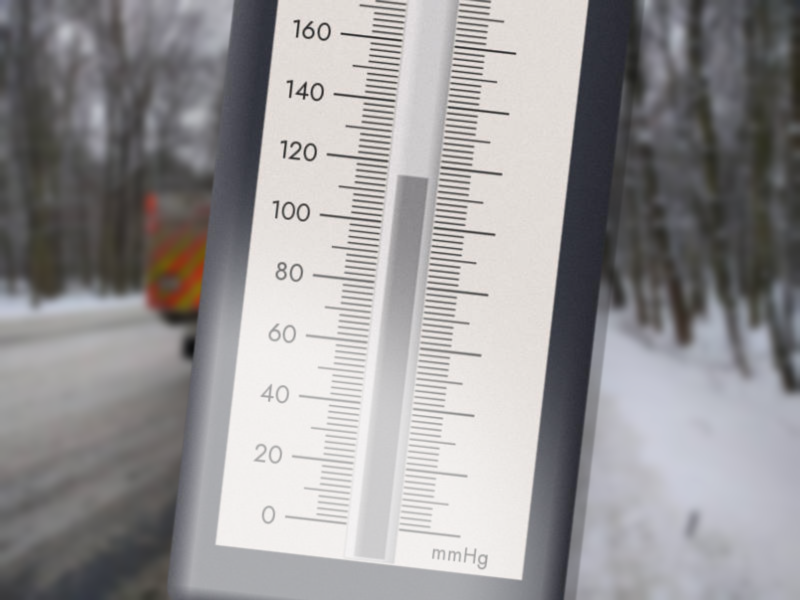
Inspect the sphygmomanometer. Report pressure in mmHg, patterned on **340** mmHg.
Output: **116** mmHg
